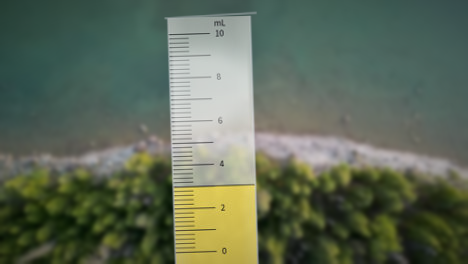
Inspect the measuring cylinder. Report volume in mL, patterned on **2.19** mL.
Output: **3** mL
